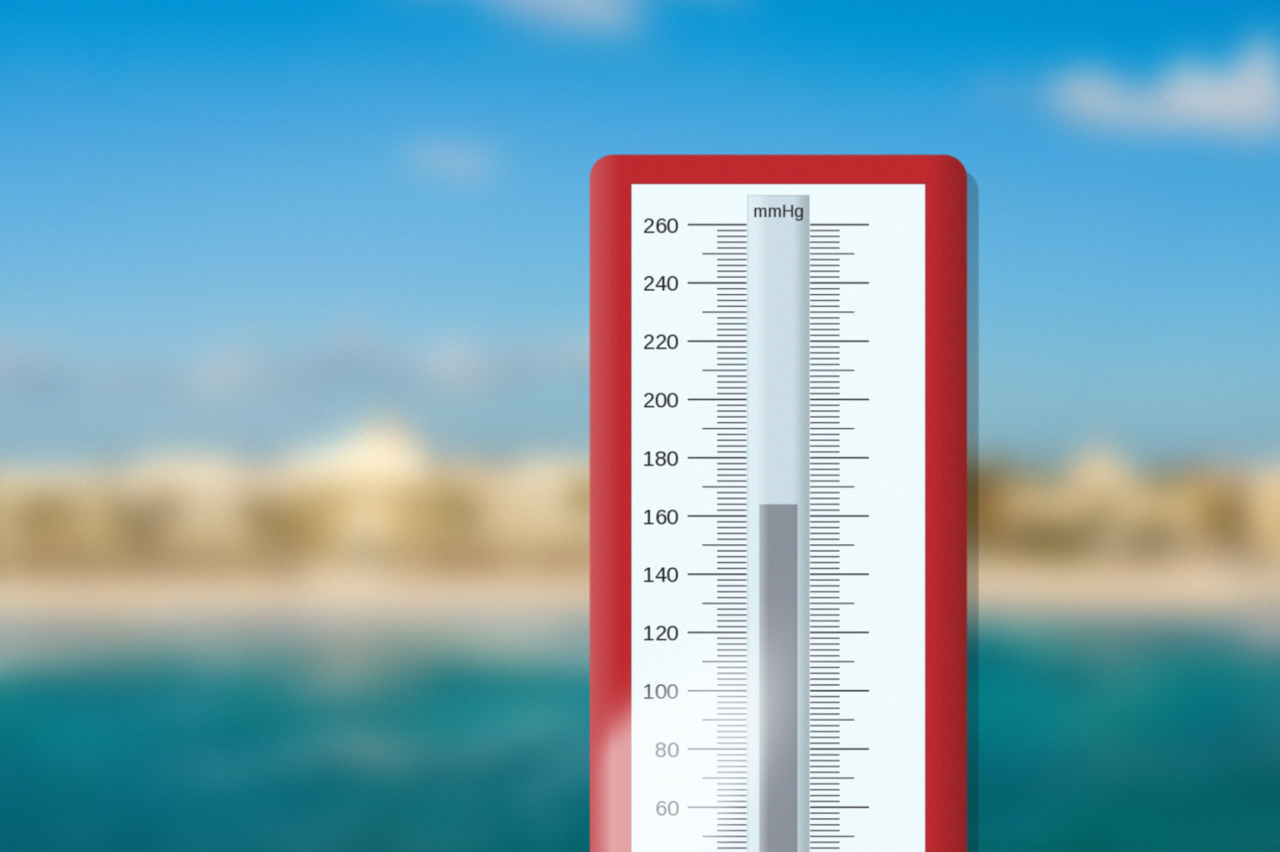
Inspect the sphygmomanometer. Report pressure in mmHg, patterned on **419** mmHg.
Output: **164** mmHg
